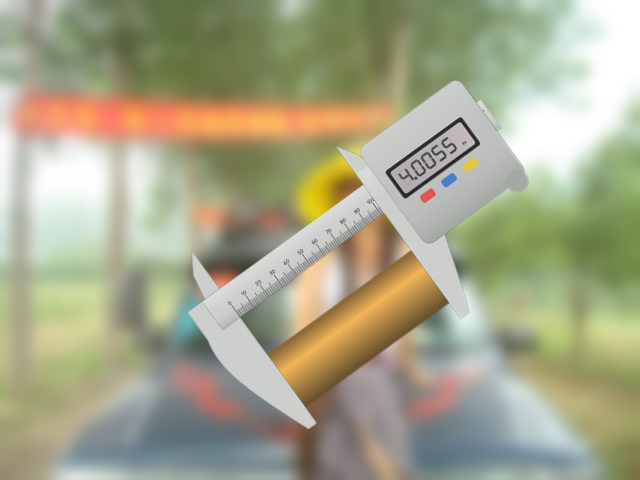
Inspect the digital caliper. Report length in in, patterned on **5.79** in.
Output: **4.0055** in
